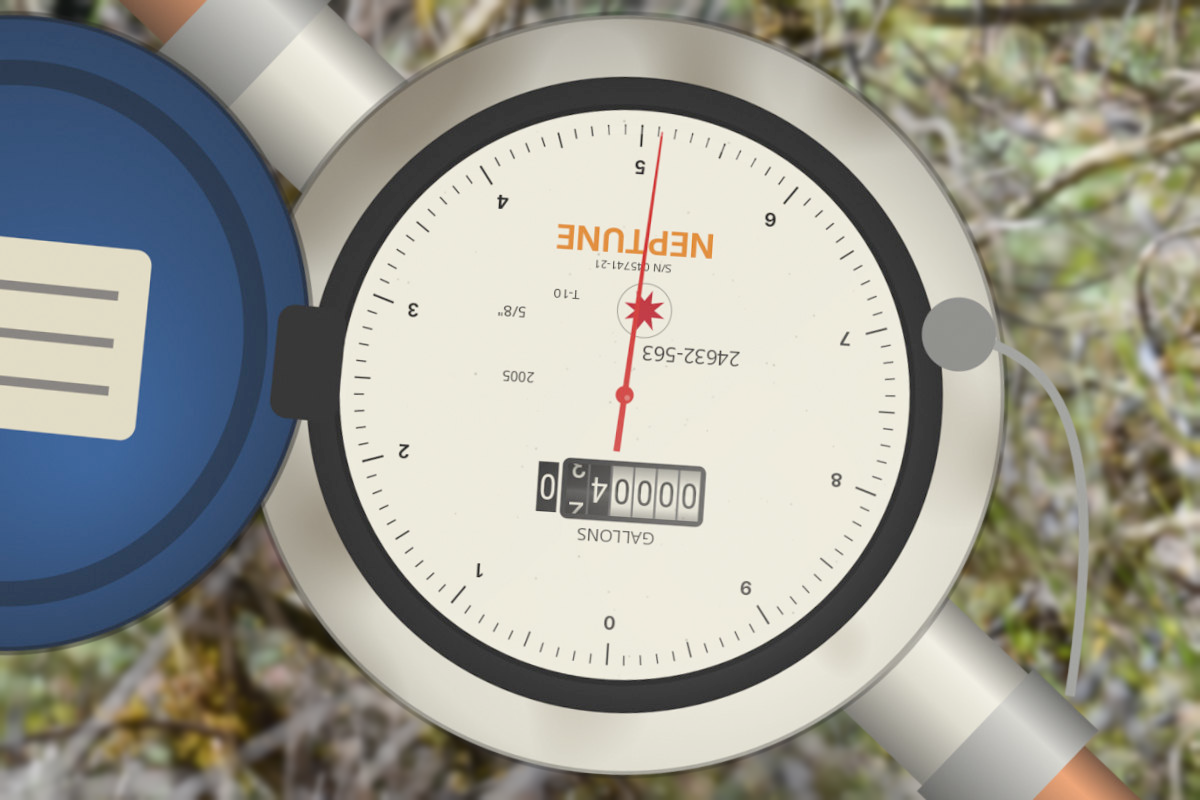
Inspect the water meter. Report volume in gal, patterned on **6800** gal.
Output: **425.1** gal
